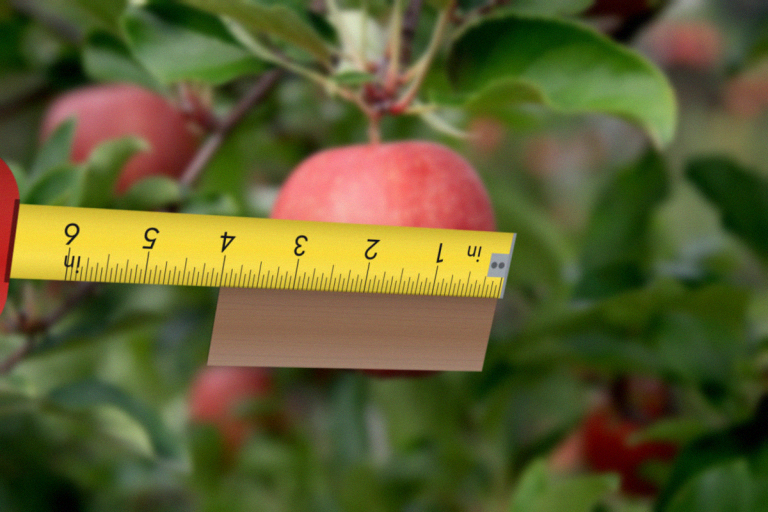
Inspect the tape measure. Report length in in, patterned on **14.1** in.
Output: **4** in
